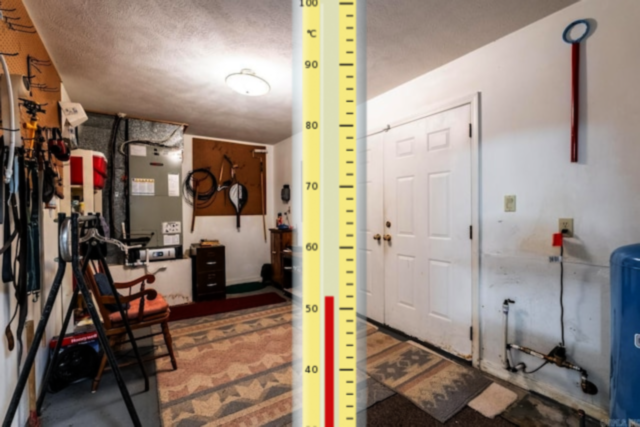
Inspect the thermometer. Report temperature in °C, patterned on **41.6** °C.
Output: **52** °C
